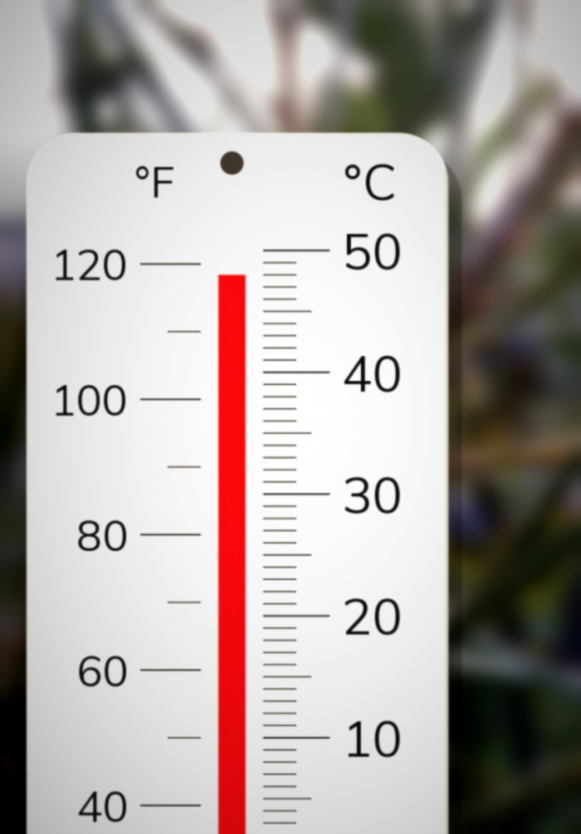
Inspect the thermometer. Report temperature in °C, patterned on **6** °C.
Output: **48** °C
